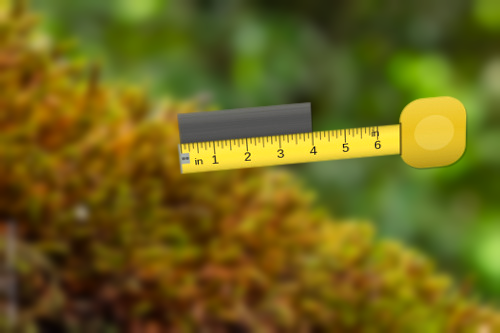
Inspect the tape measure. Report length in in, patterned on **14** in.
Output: **4** in
